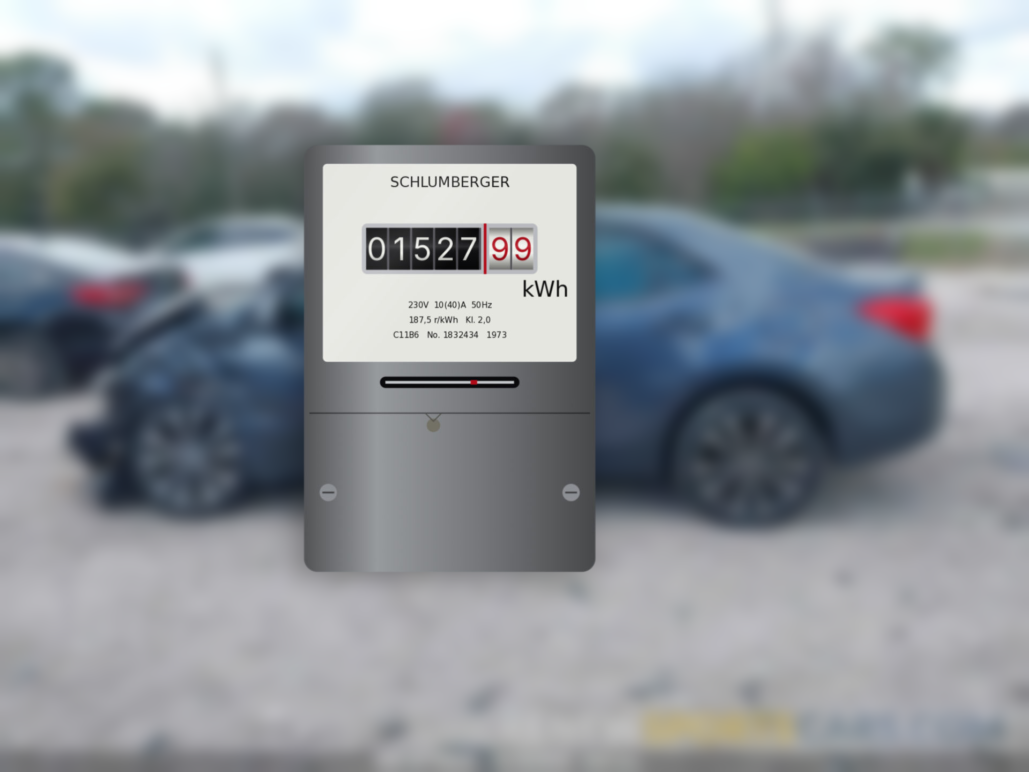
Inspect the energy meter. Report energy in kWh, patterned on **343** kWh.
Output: **1527.99** kWh
